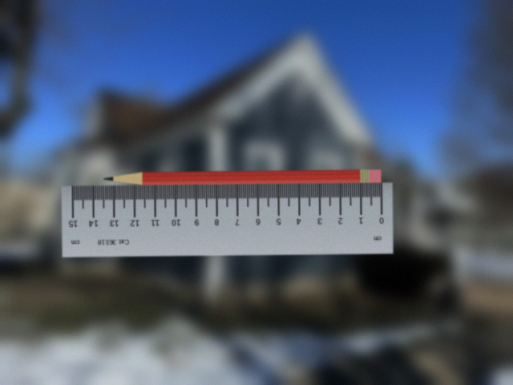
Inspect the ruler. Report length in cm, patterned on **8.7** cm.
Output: **13.5** cm
